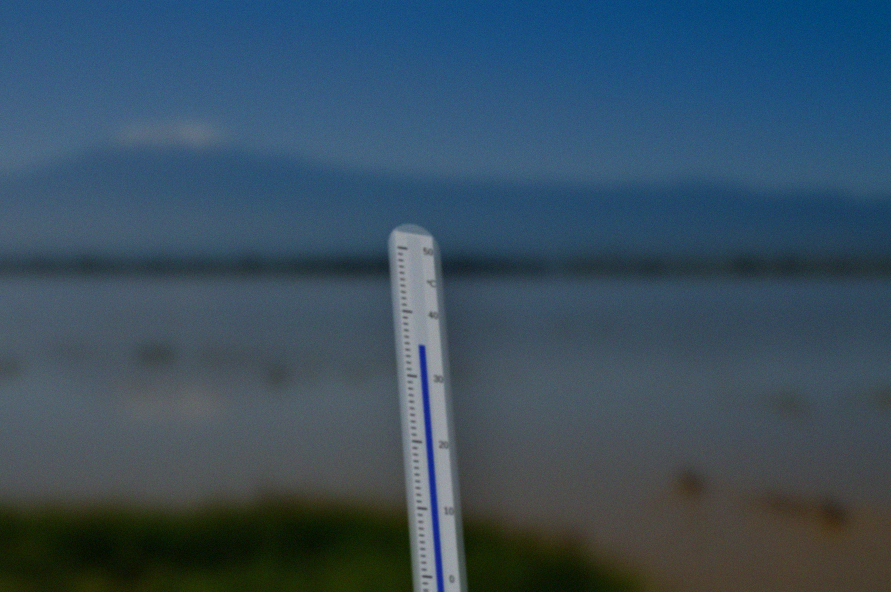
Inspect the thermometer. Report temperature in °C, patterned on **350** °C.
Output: **35** °C
